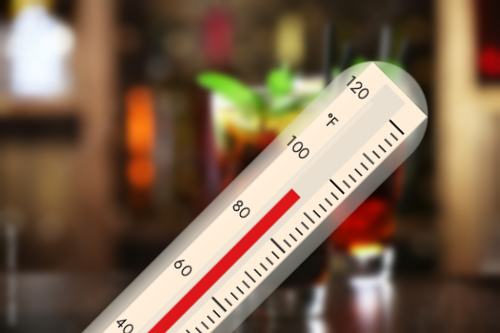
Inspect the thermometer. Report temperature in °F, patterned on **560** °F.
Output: **92** °F
